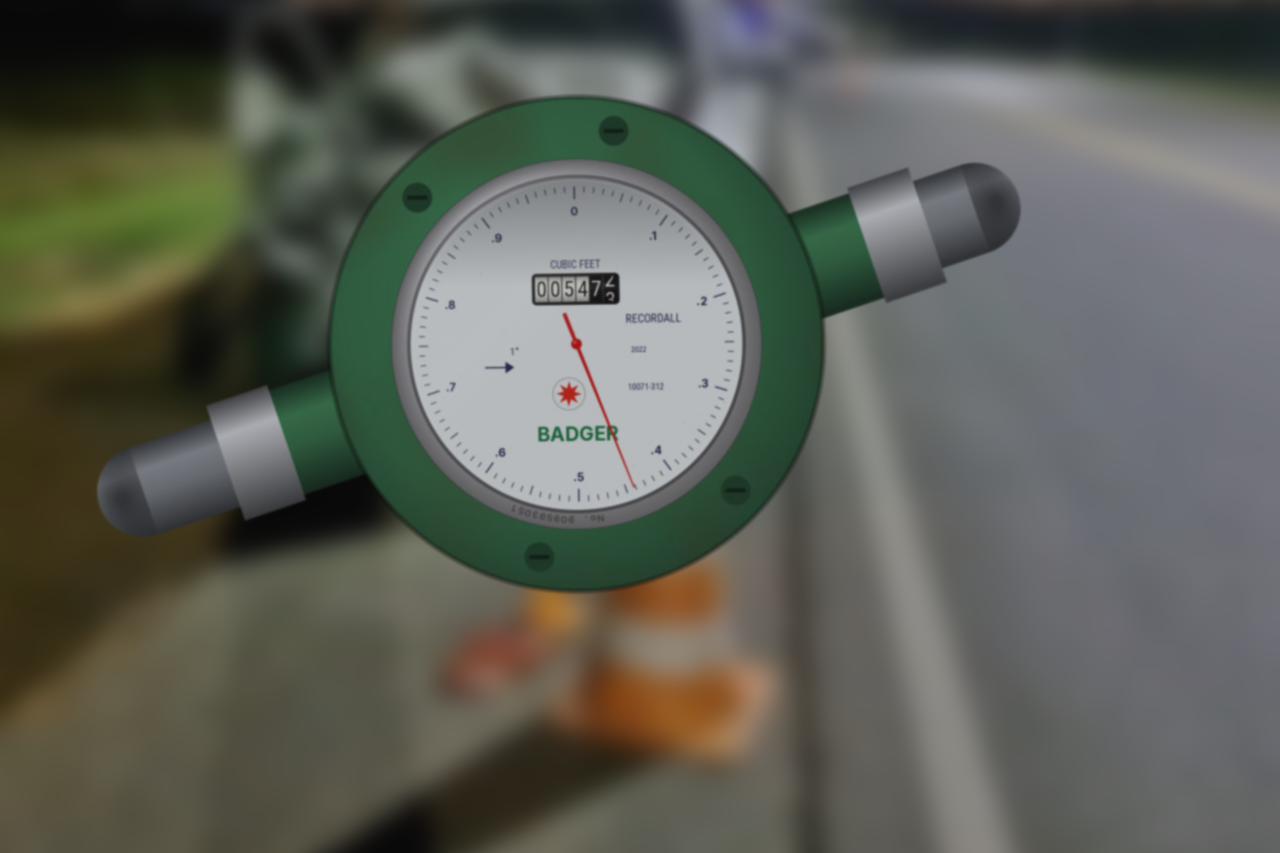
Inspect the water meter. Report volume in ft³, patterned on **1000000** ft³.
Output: **5472.44** ft³
